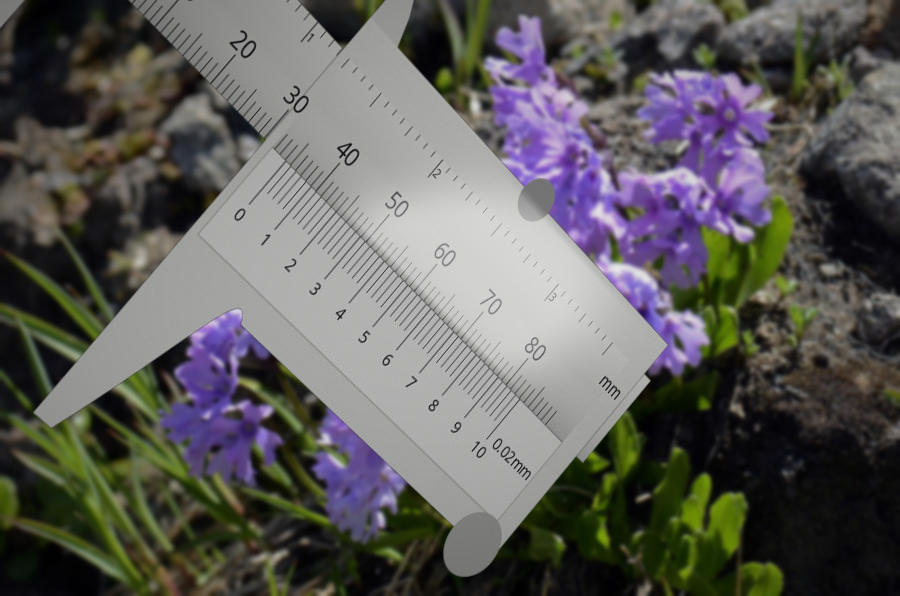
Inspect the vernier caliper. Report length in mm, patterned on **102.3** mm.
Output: **34.2** mm
